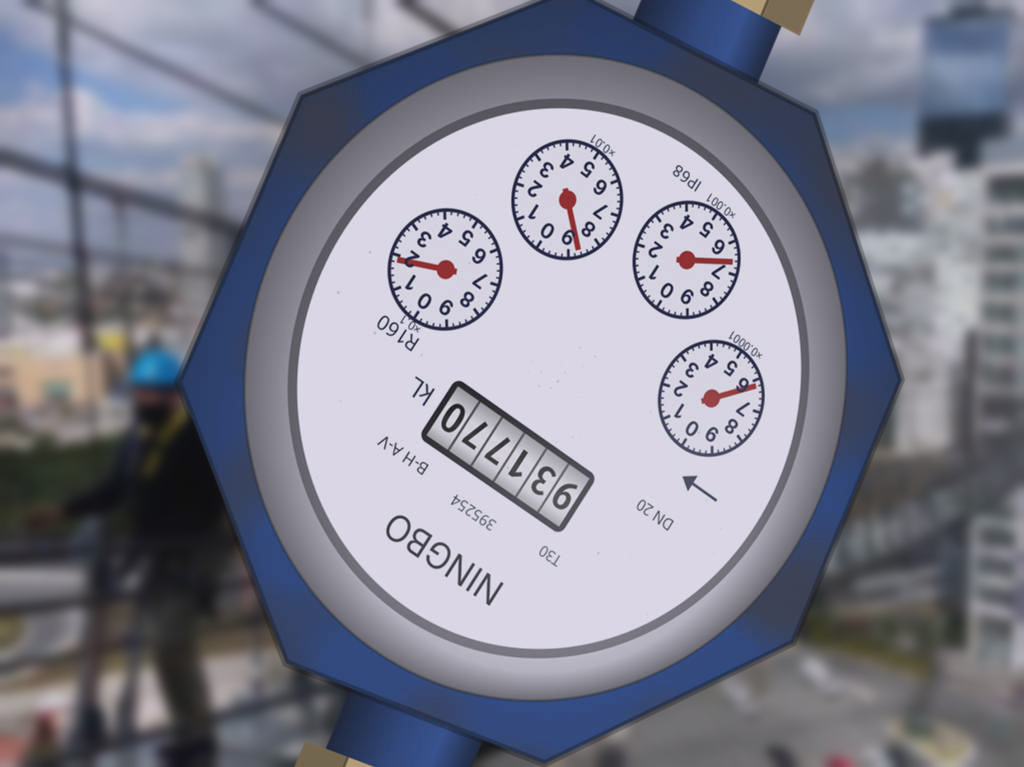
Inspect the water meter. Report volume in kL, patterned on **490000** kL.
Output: **931770.1866** kL
